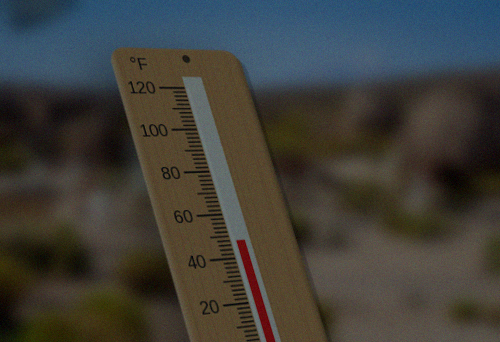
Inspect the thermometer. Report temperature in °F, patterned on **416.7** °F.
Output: **48** °F
